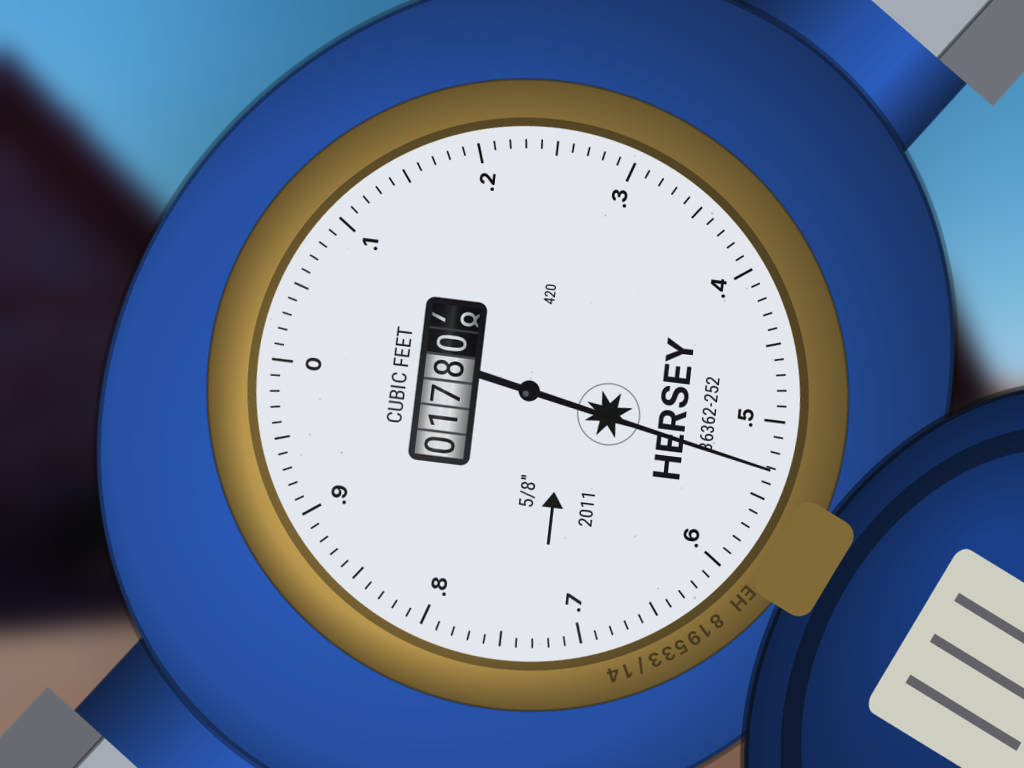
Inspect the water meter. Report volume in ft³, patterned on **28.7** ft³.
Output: **17807.53** ft³
